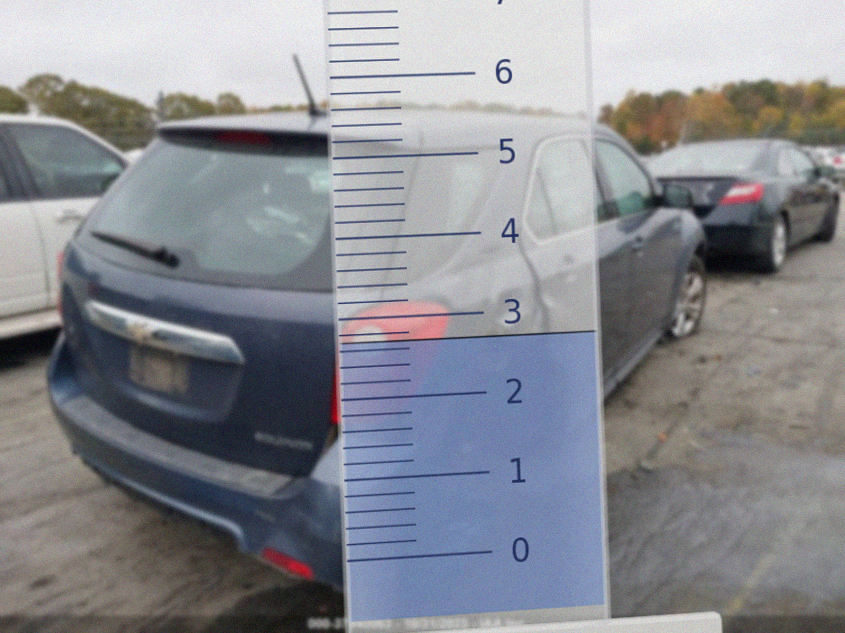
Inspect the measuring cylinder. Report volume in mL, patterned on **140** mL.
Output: **2.7** mL
